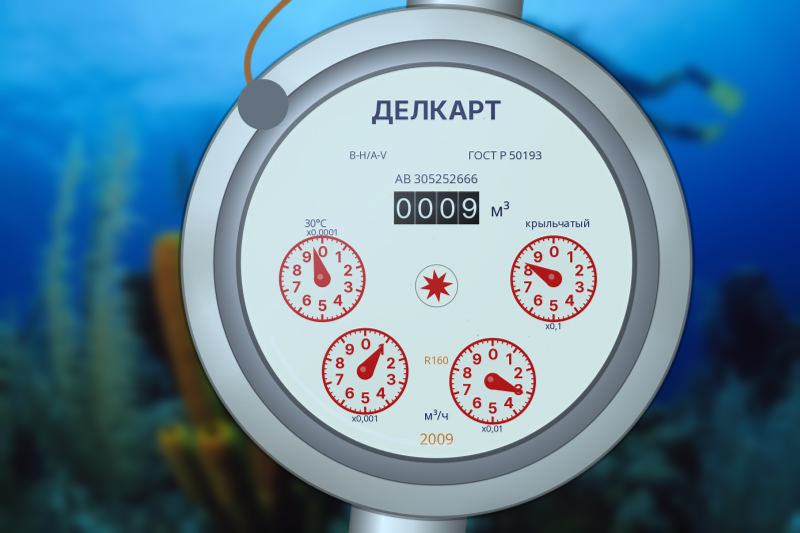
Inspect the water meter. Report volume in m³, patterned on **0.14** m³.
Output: **9.8309** m³
